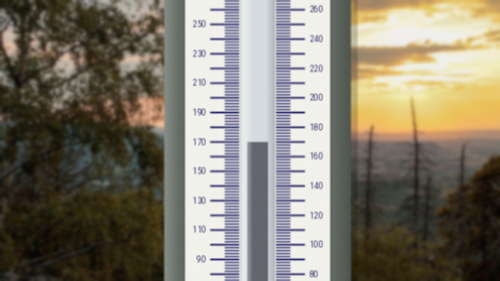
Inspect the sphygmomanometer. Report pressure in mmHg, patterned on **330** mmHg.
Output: **170** mmHg
